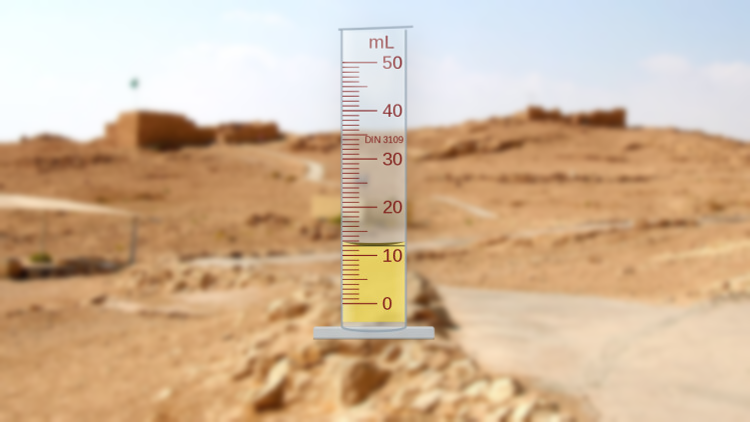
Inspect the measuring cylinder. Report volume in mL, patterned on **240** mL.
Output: **12** mL
